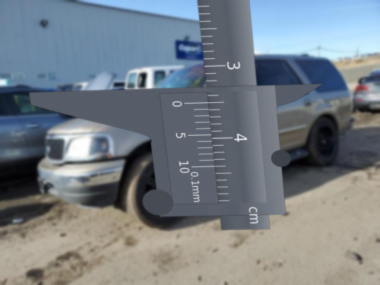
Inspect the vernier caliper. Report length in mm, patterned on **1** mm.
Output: **35.0** mm
